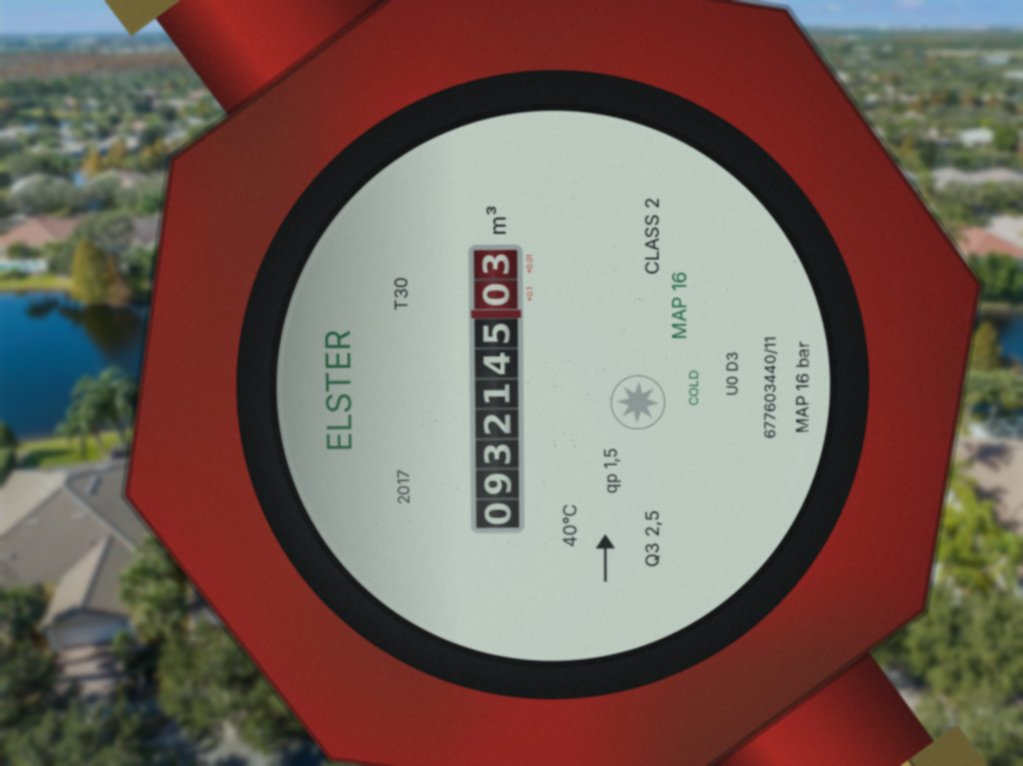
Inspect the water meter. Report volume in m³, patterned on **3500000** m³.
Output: **932145.03** m³
